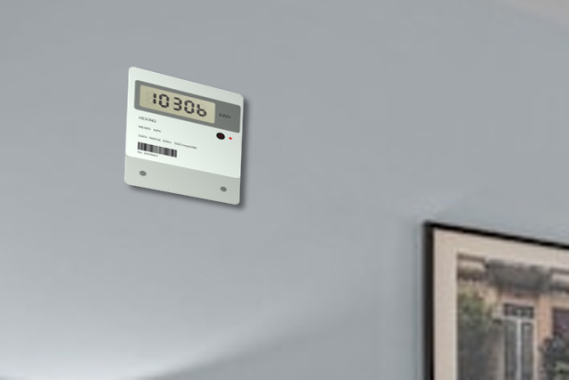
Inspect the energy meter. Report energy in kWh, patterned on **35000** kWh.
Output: **10306** kWh
